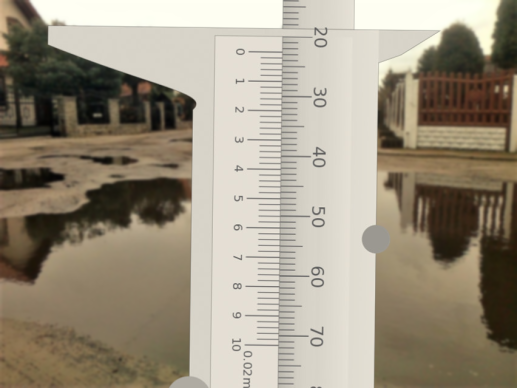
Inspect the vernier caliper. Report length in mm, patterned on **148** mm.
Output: **22.6** mm
